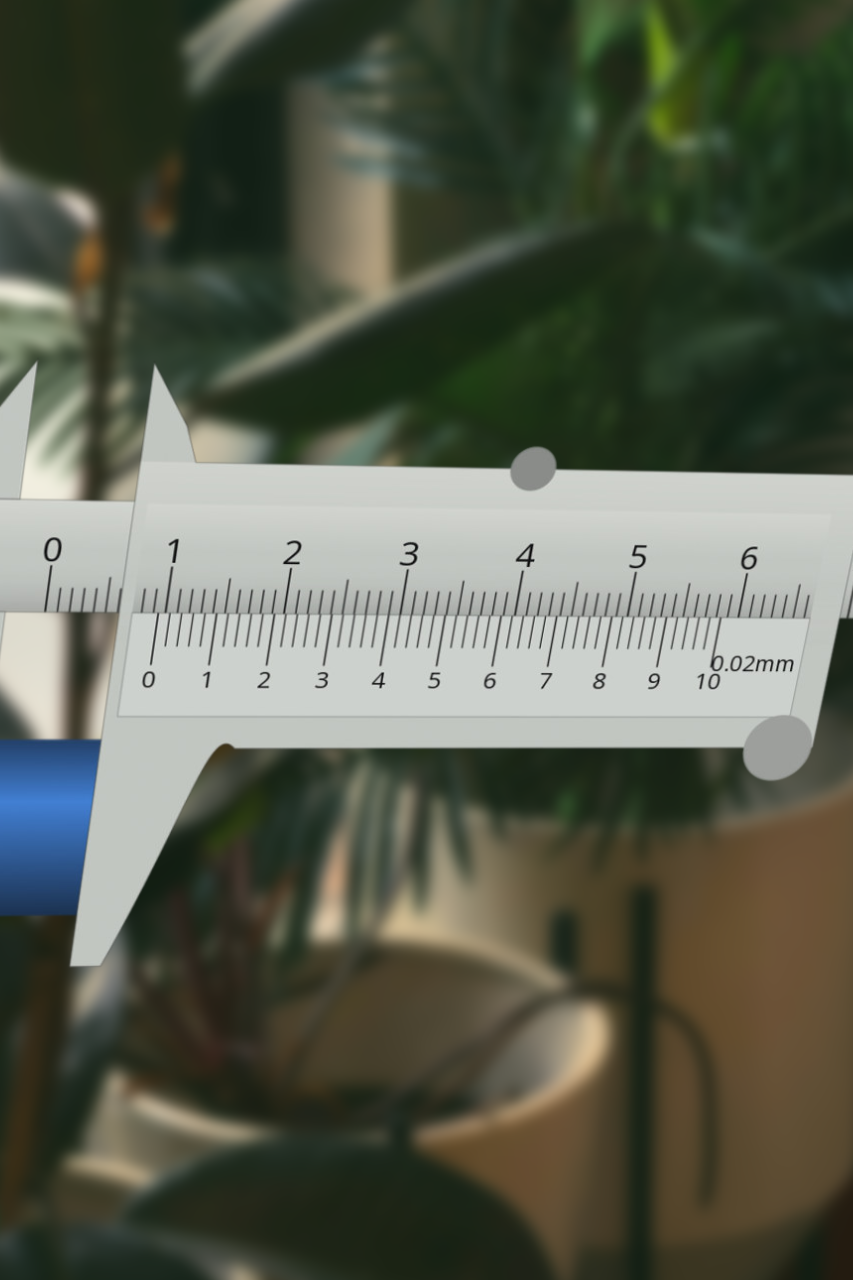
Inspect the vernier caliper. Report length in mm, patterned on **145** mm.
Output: **9.4** mm
